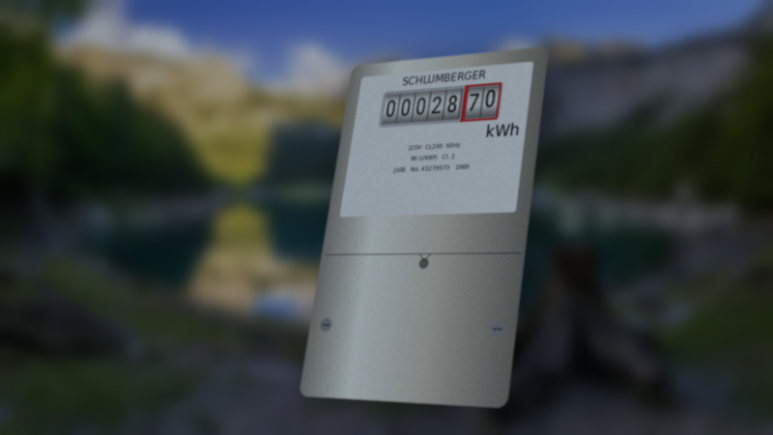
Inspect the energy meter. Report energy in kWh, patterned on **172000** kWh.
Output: **28.70** kWh
